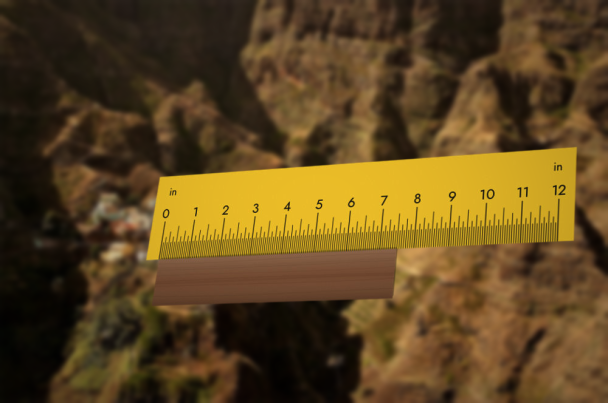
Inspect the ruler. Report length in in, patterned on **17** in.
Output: **7.5** in
